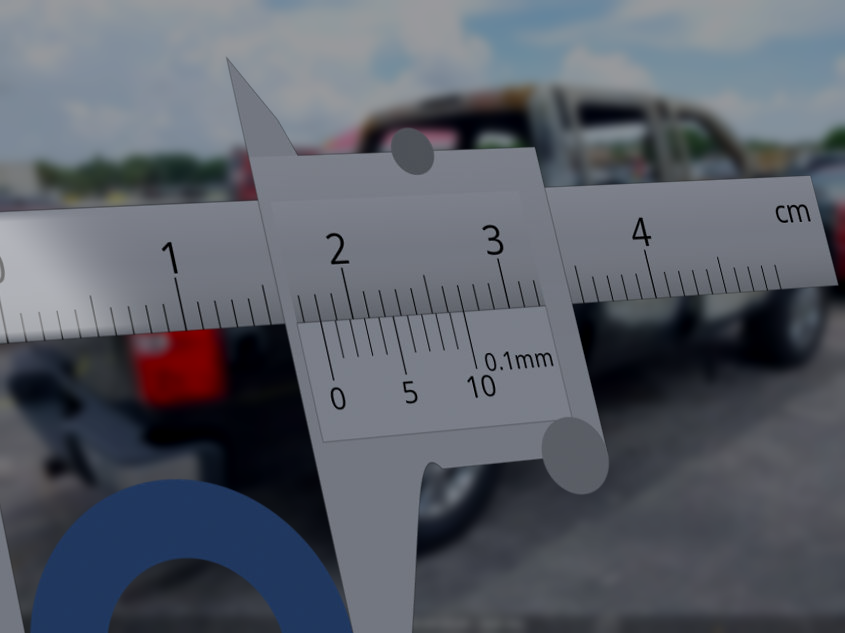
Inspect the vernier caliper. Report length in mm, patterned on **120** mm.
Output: **18.0** mm
